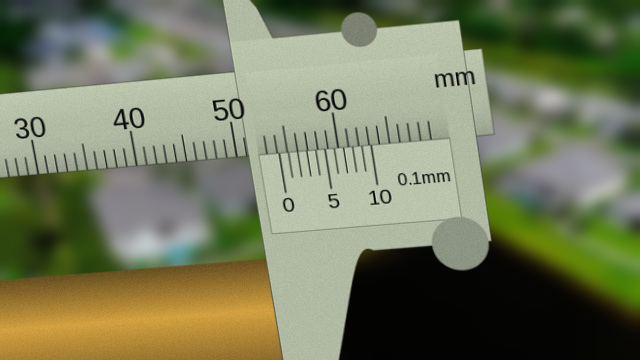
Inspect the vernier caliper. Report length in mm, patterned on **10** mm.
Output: **54.2** mm
